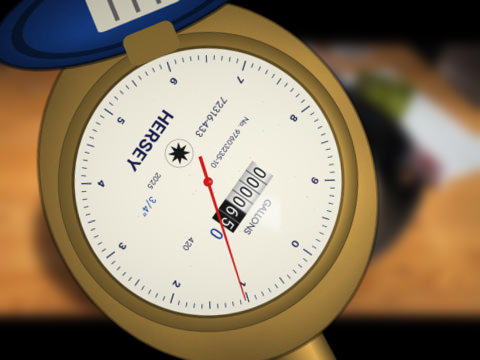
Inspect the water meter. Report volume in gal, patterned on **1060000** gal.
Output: **651.0** gal
